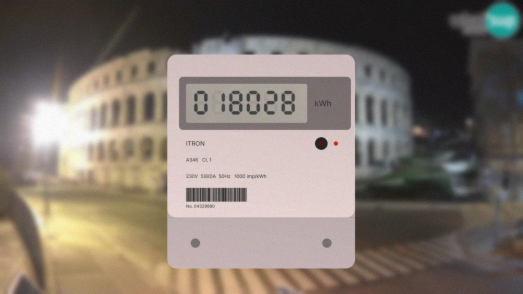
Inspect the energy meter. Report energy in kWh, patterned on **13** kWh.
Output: **18028** kWh
